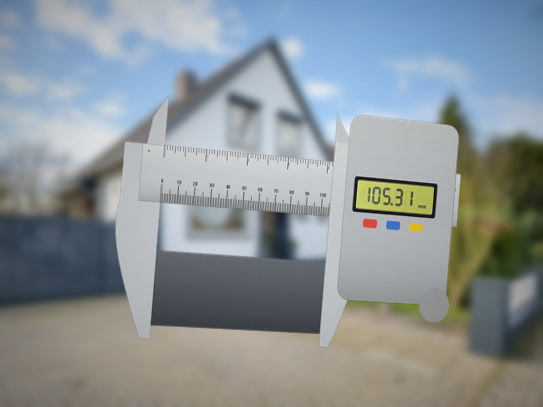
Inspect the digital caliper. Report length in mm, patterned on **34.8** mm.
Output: **105.31** mm
